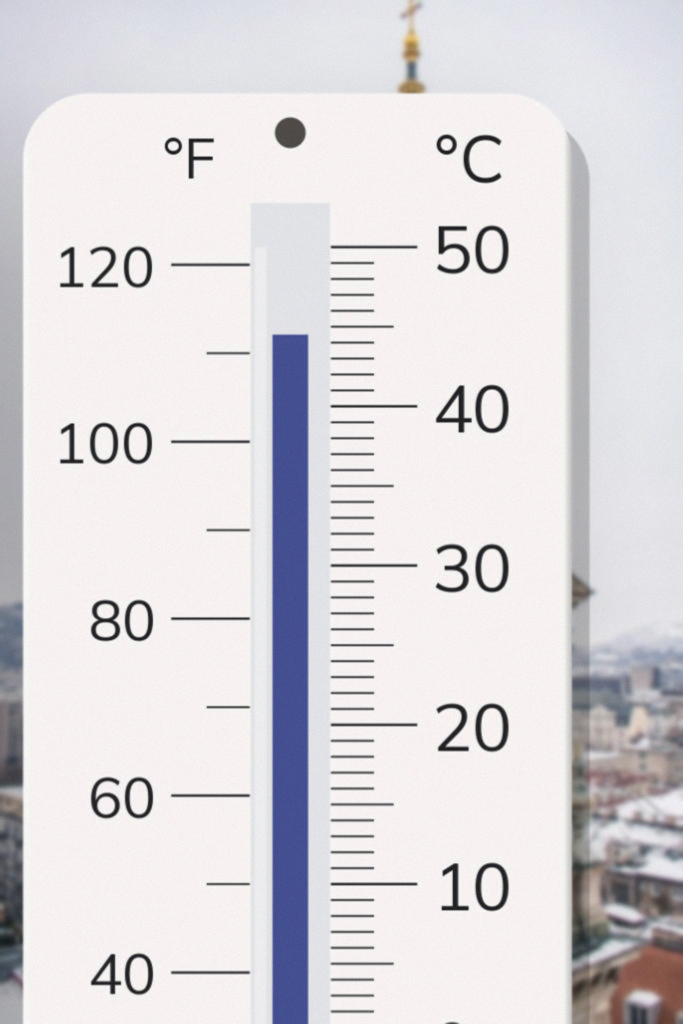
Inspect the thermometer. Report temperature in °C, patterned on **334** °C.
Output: **44.5** °C
